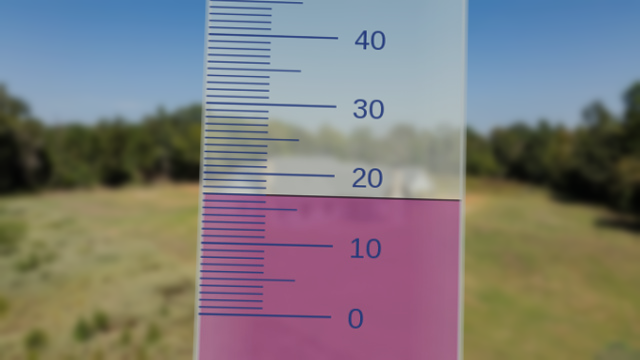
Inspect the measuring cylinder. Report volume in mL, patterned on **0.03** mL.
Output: **17** mL
